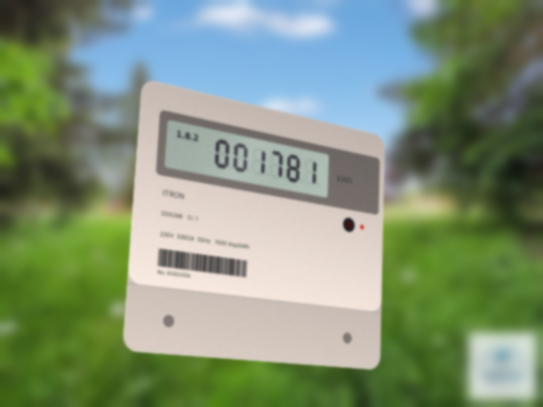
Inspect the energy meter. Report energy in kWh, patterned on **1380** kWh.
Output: **1781** kWh
